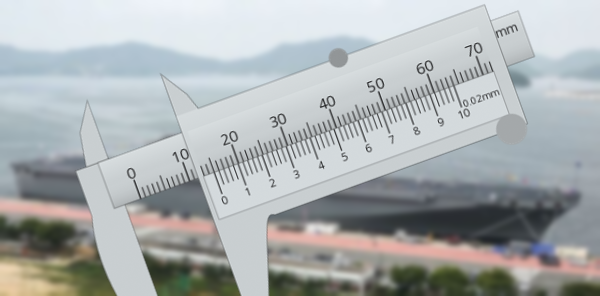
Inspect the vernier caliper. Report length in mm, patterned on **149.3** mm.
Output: **15.0** mm
